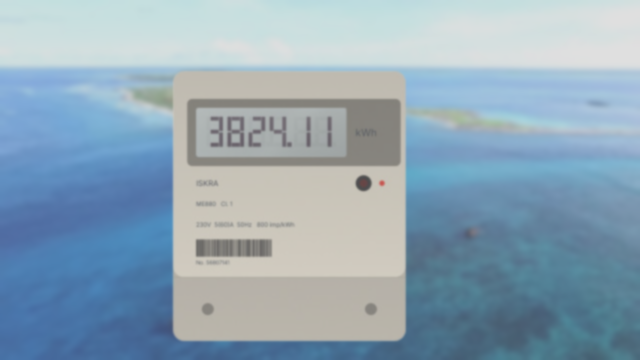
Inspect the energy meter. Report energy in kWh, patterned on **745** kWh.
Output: **3824.11** kWh
